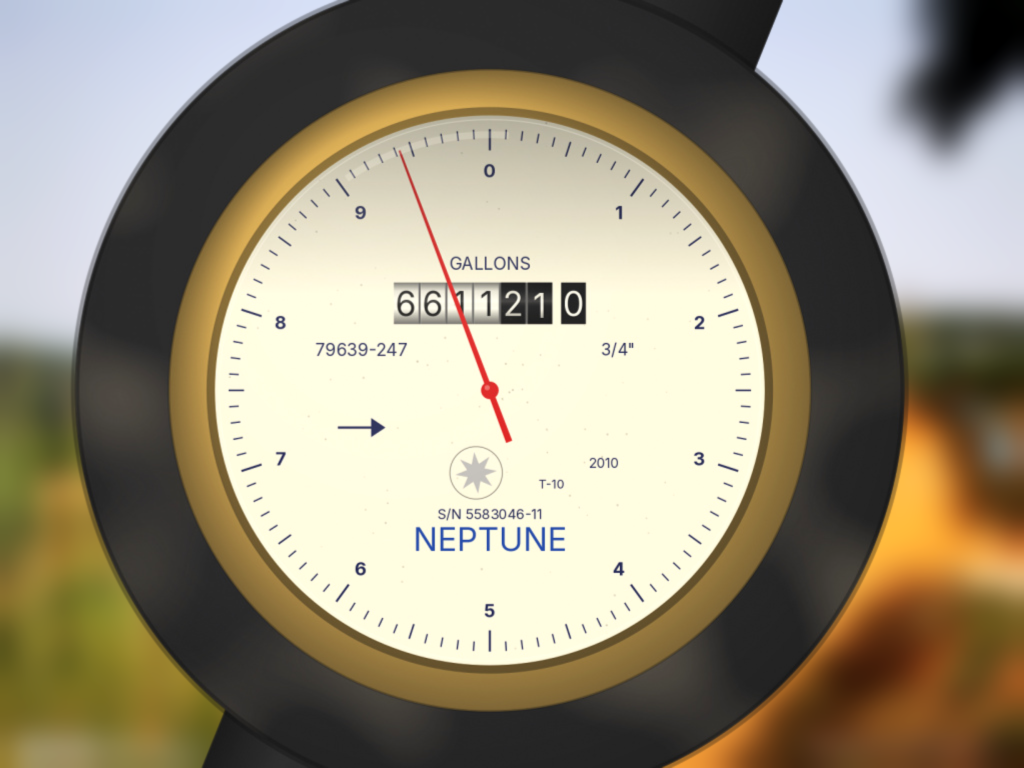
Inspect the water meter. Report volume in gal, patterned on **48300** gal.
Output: **6611209.4** gal
